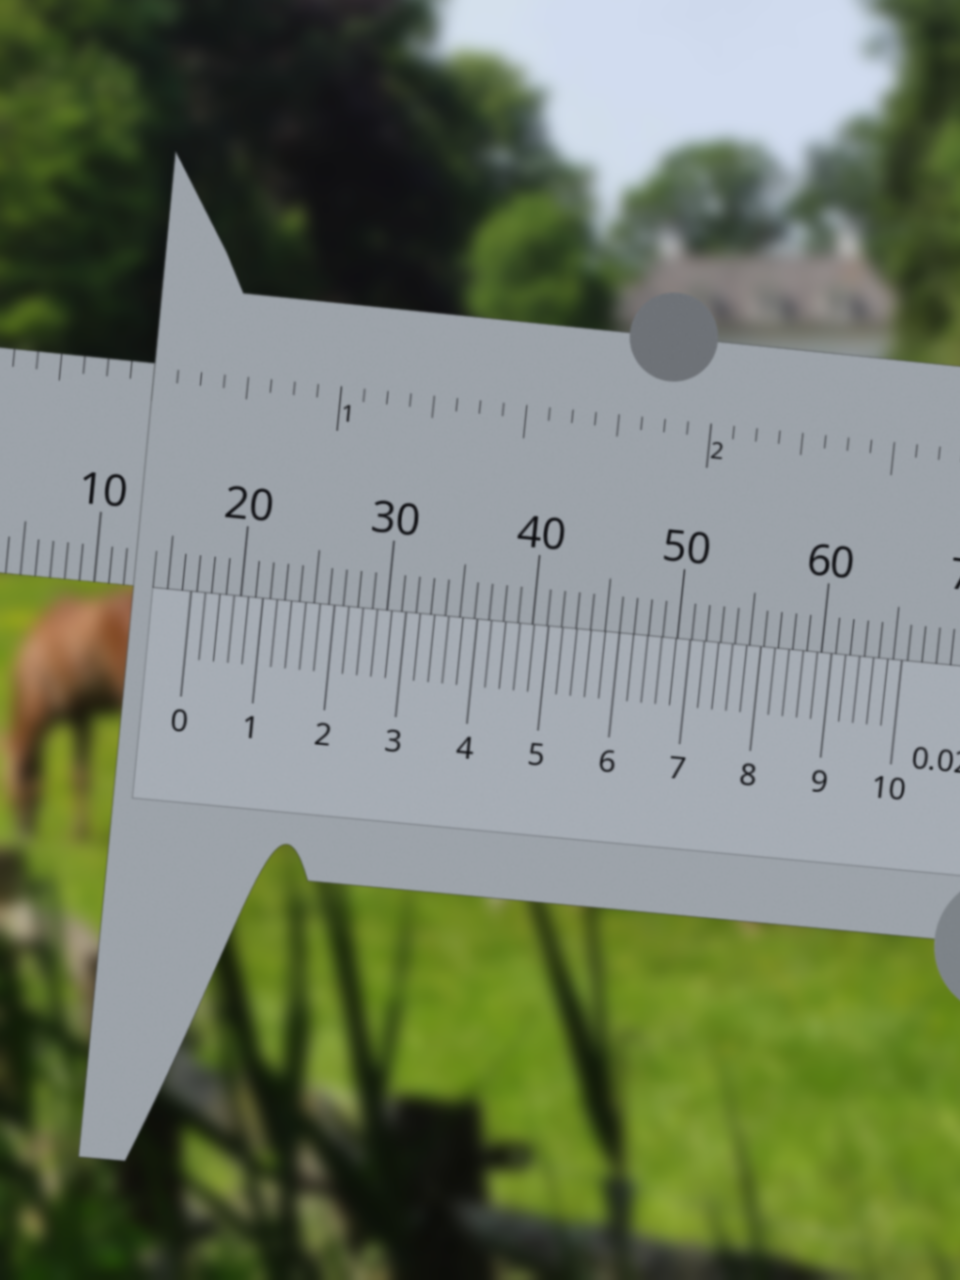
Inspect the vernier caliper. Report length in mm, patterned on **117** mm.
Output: **16.6** mm
